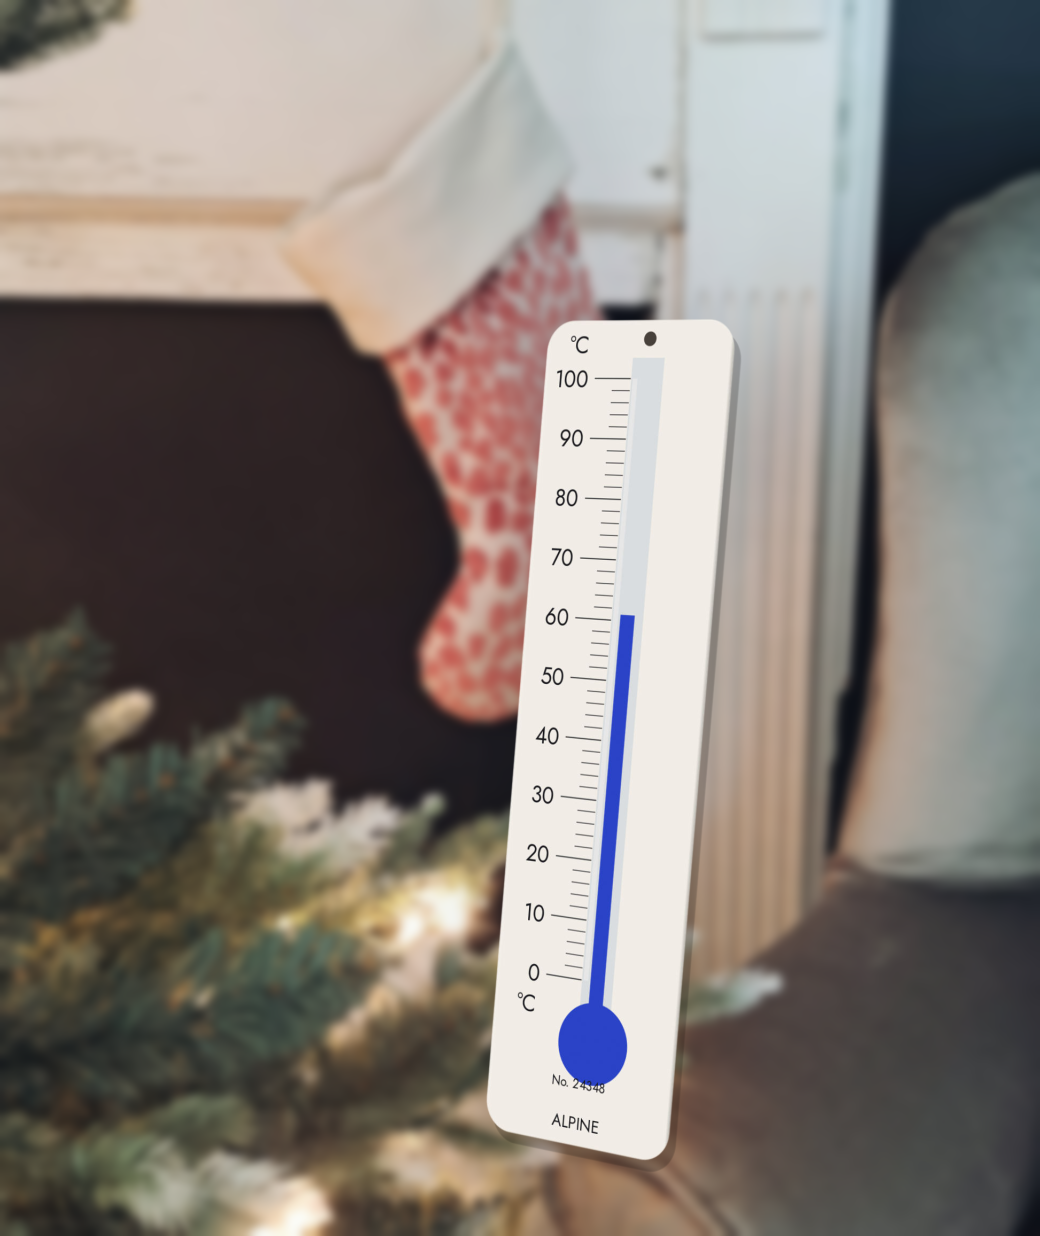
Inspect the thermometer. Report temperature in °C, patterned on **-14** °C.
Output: **61** °C
